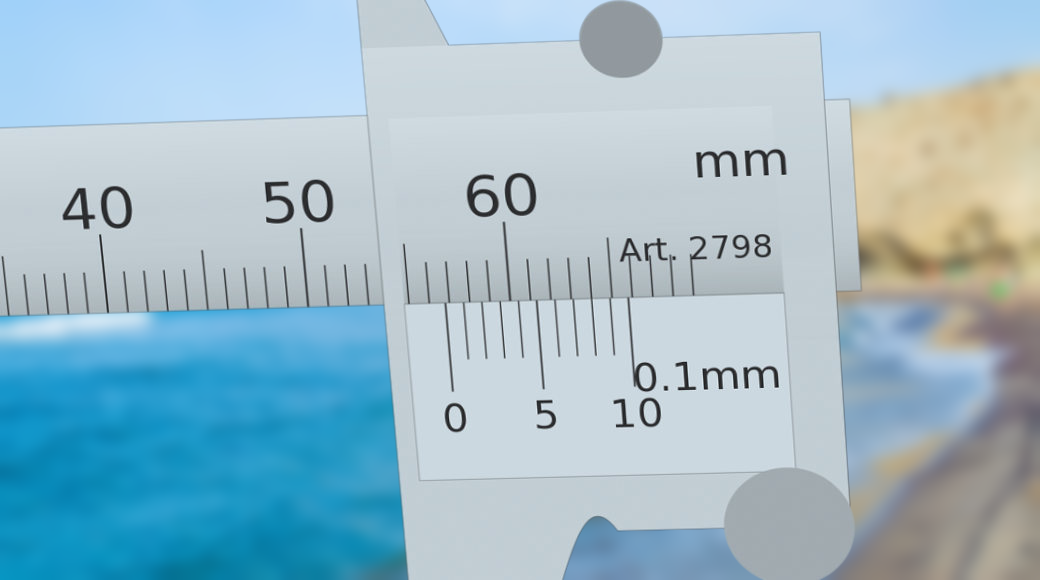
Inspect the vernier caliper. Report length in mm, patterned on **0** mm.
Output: **56.8** mm
